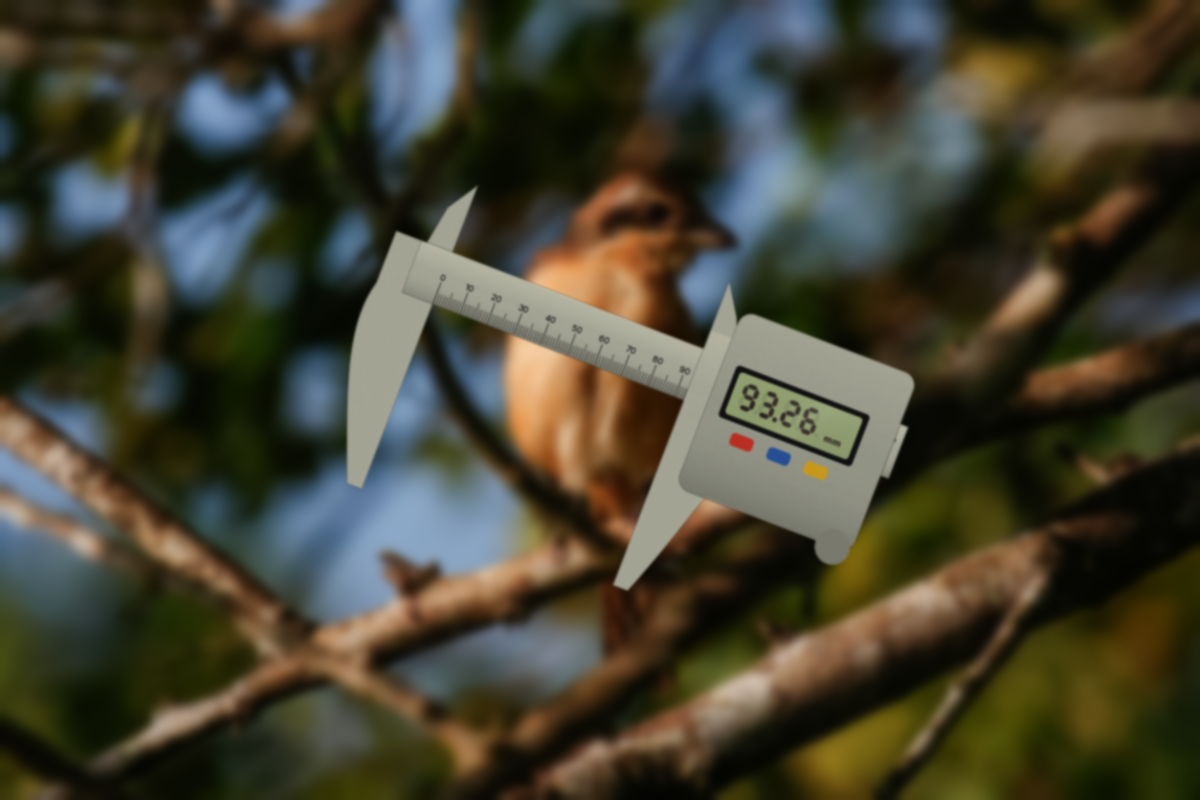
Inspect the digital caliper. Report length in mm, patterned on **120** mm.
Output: **93.26** mm
